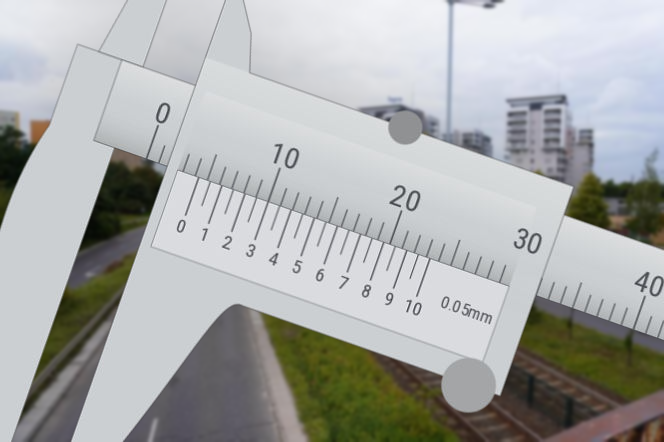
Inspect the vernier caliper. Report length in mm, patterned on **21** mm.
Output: **4.3** mm
